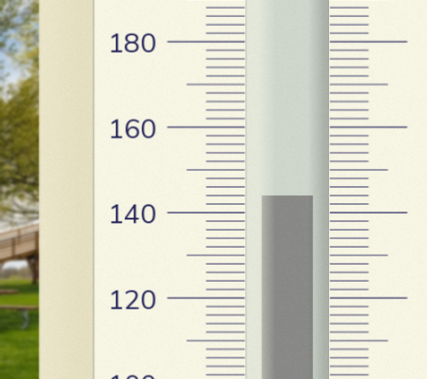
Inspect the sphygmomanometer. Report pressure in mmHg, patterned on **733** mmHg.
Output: **144** mmHg
